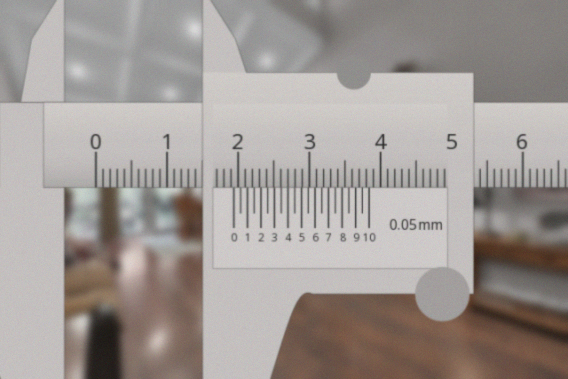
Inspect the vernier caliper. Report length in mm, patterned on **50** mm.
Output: **19.4** mm
